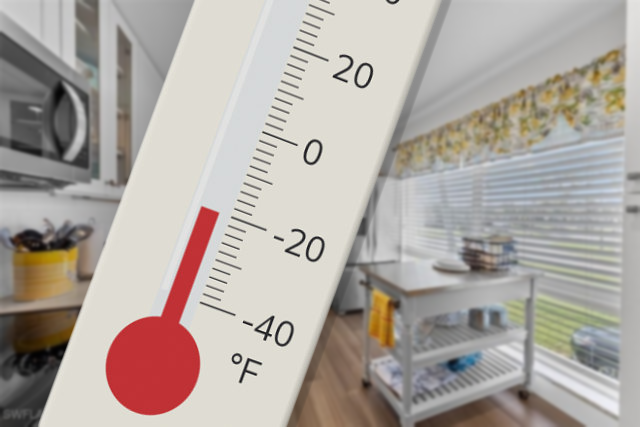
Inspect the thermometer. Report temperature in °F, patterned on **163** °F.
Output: **-20** °F
